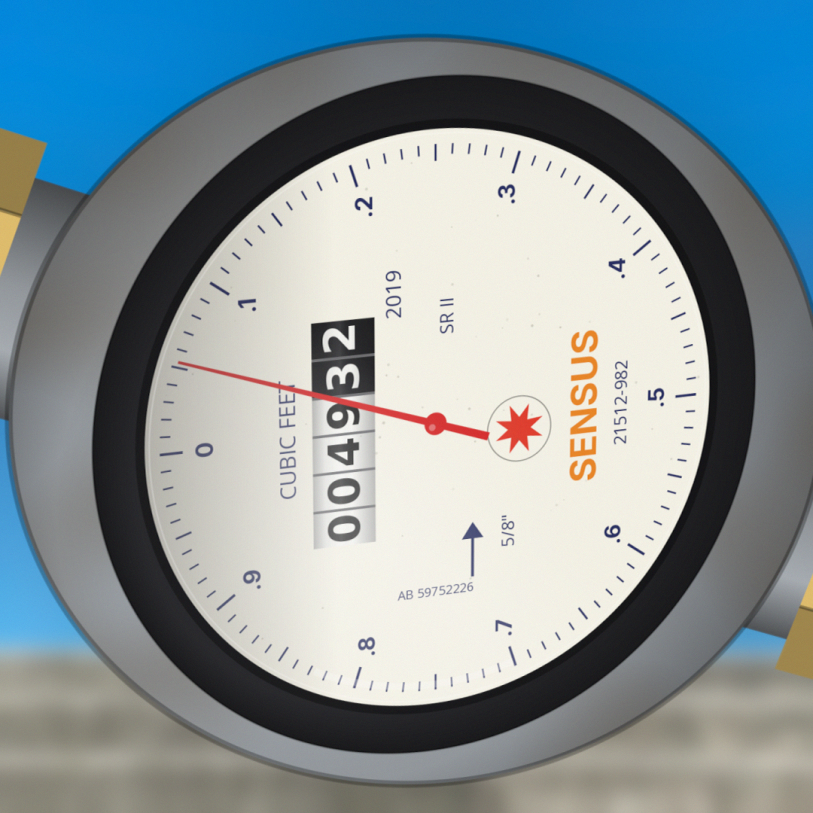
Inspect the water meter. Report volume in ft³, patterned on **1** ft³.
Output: **4932.05** ft³
